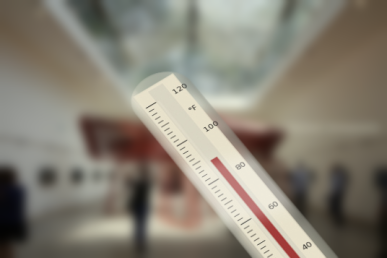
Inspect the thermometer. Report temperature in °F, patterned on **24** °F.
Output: **88** °F
